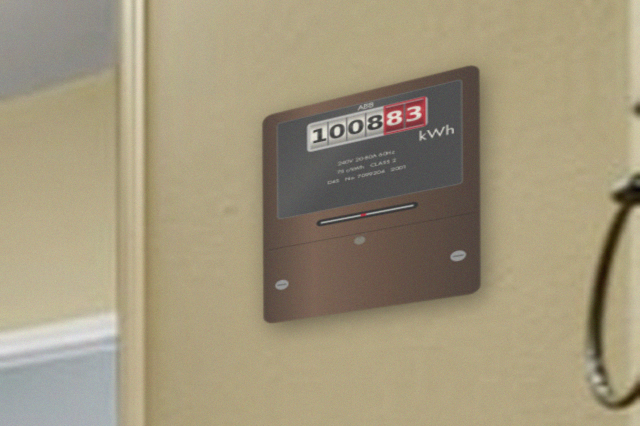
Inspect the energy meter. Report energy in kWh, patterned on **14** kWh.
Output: **1008.83** kWh
